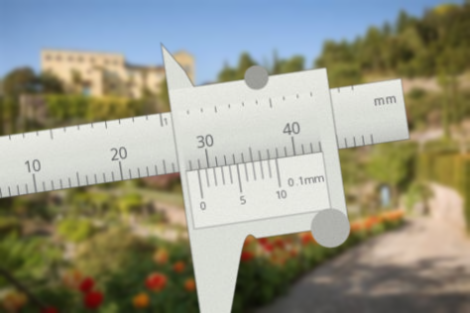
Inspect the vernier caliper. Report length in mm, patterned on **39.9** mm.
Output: **28.8** mm
